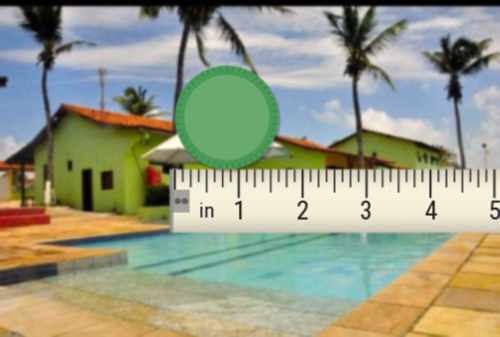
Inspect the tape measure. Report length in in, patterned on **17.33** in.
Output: **1.625** in
